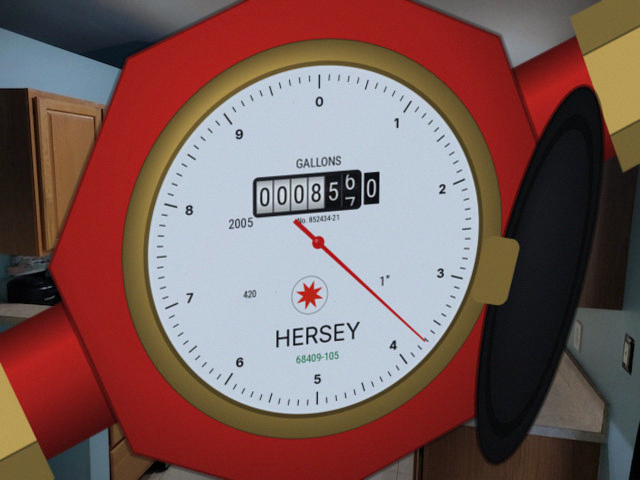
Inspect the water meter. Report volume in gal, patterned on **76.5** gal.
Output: **8563.7** gal
